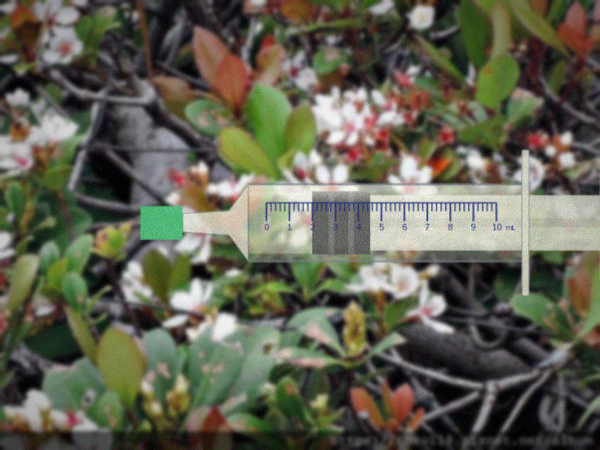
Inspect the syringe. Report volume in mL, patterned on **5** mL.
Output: **2** mL
